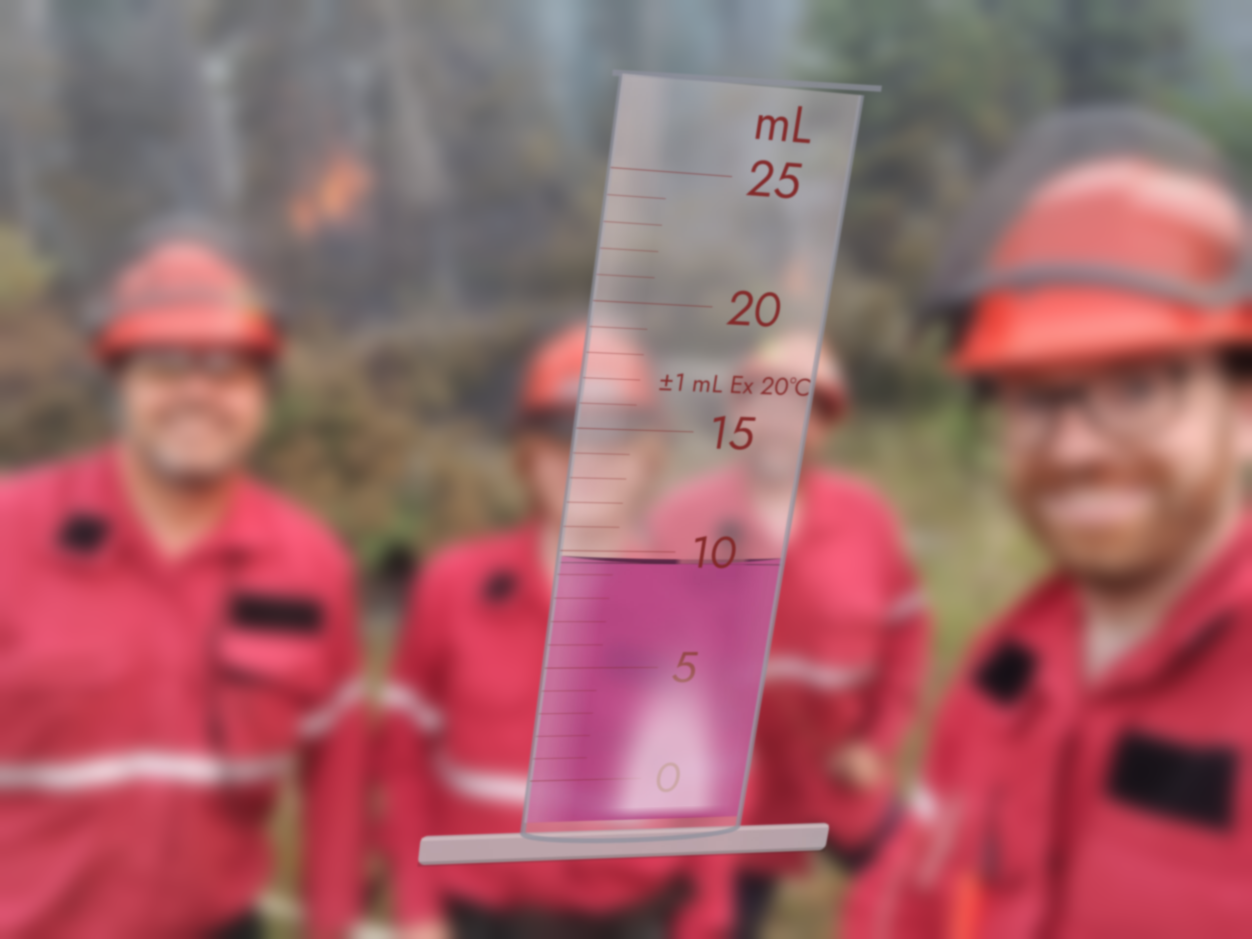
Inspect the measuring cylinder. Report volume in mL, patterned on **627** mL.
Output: **9.5** mL
